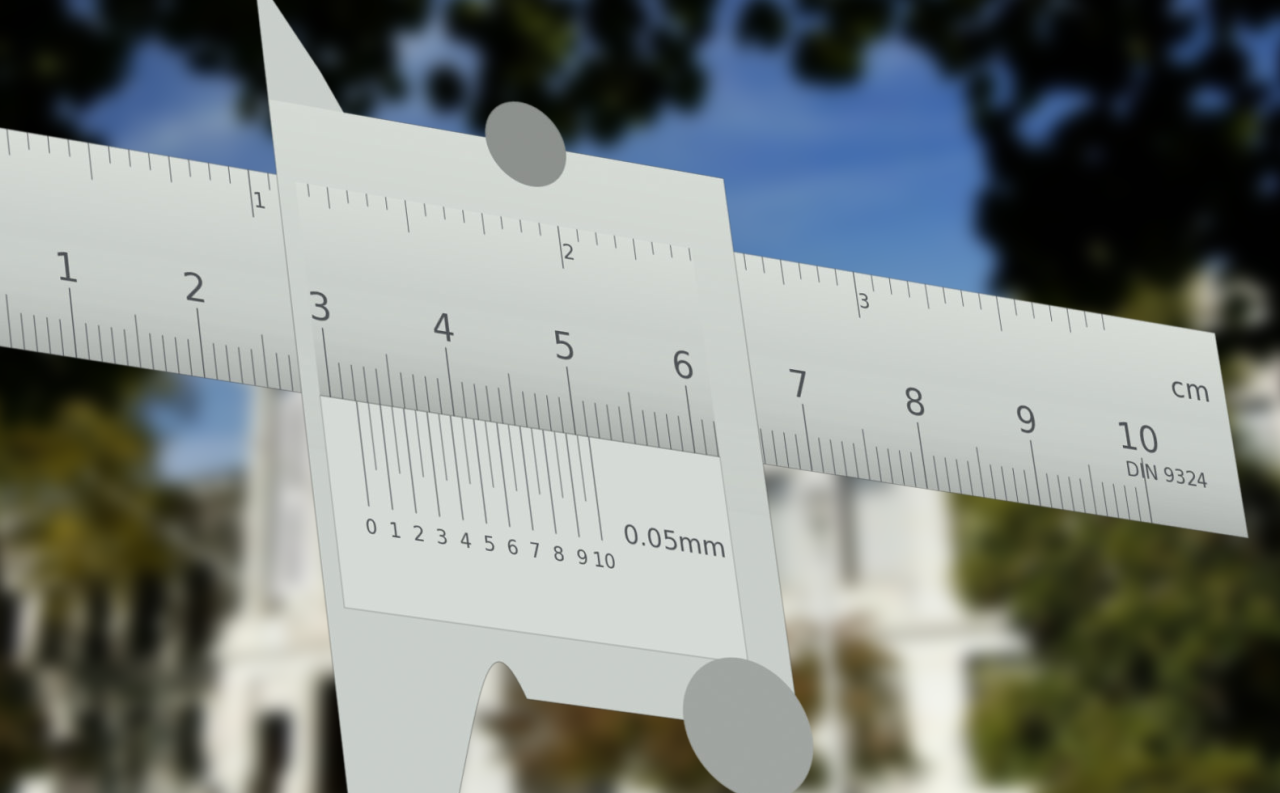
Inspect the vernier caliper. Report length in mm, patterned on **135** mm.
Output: **32.1** mm
